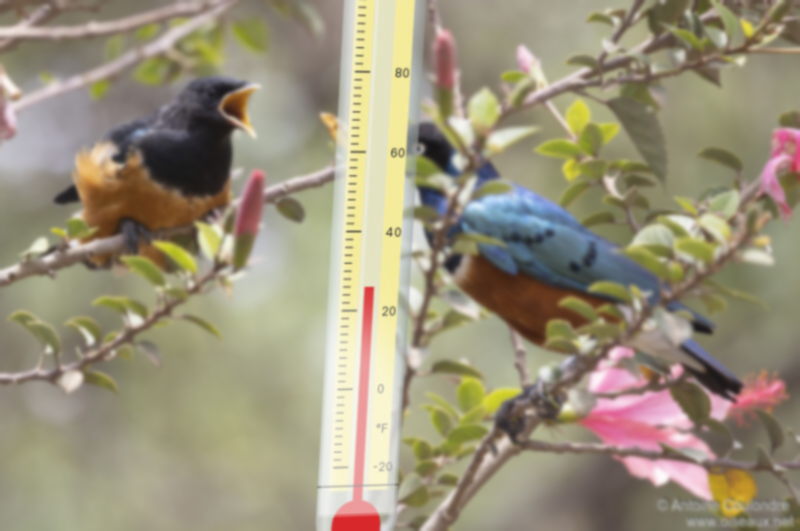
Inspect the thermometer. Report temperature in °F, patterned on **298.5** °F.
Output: **26** °F
